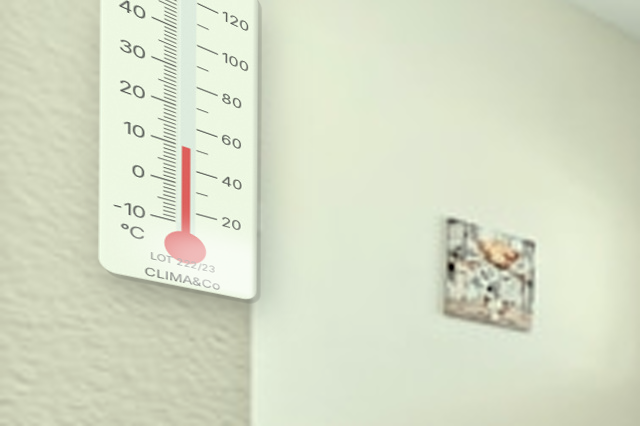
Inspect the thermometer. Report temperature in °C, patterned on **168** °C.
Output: **10** °C
